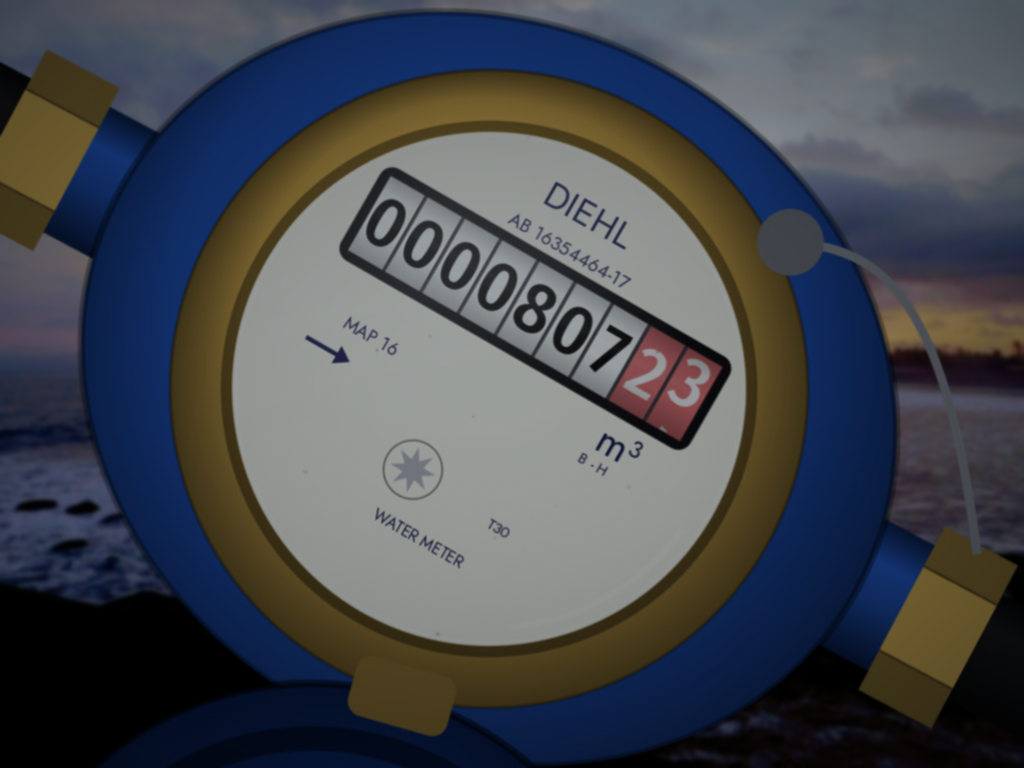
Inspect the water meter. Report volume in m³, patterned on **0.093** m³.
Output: **807.23** m³
